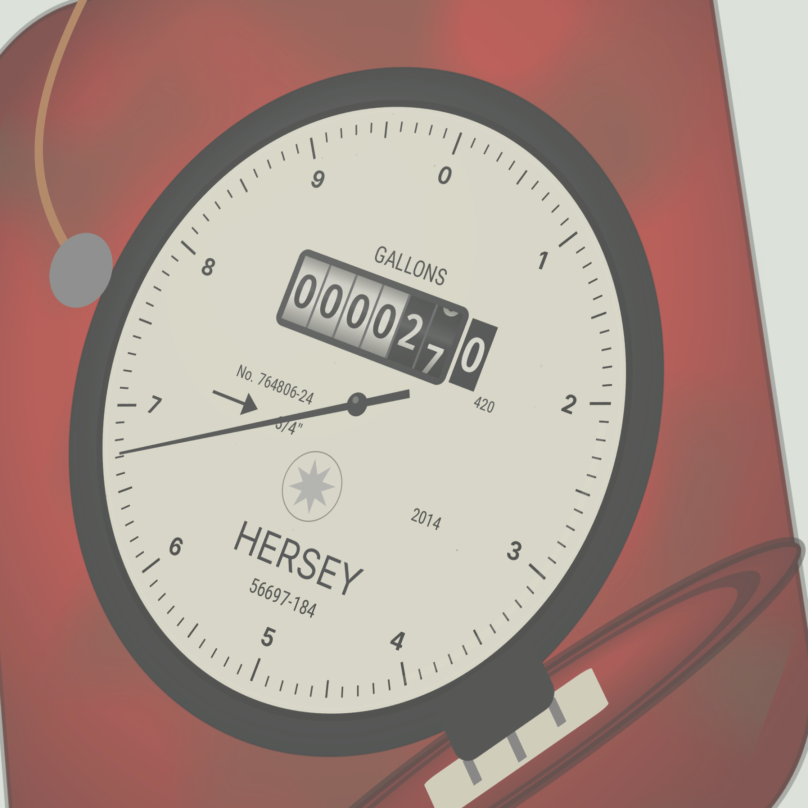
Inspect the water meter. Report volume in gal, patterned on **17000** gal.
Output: **266.7** gal
